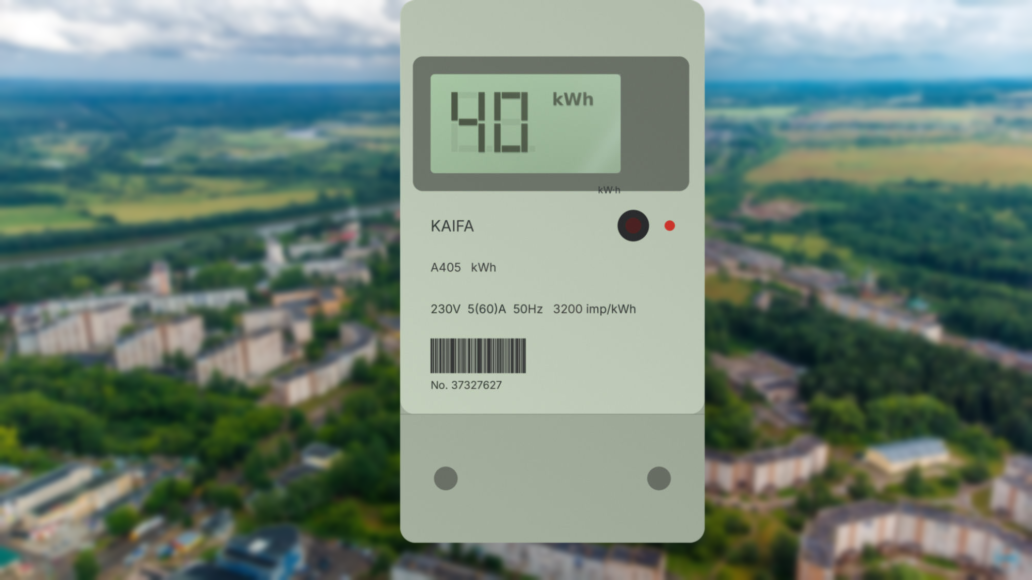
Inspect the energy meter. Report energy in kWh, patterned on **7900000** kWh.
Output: **40** kWh
